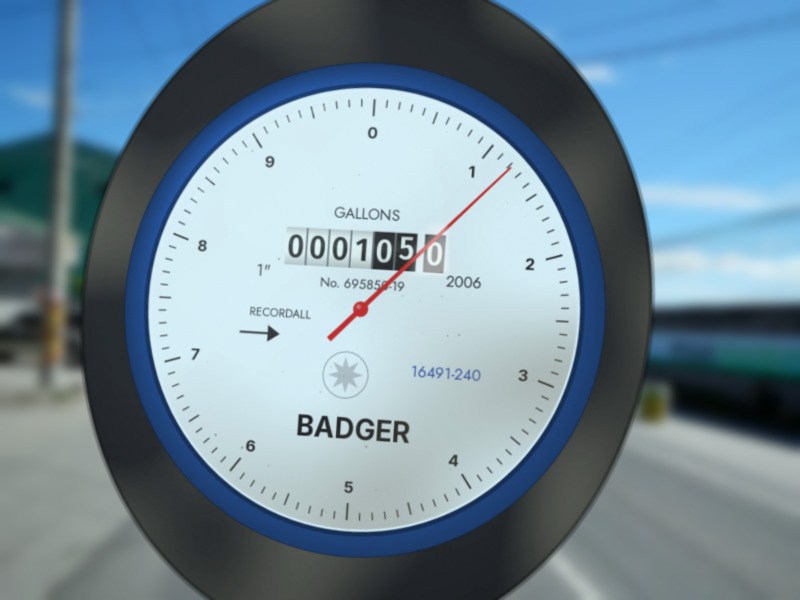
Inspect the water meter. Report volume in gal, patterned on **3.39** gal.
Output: **1051.2** gal
